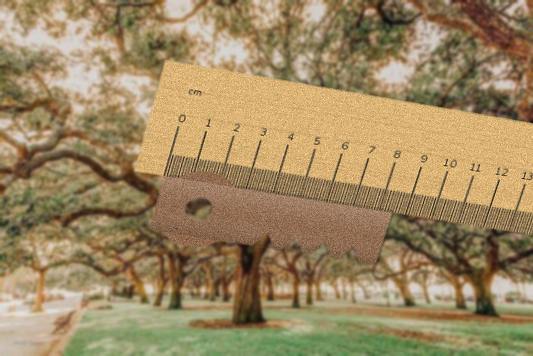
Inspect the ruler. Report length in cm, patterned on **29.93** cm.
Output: **8.5** cm
